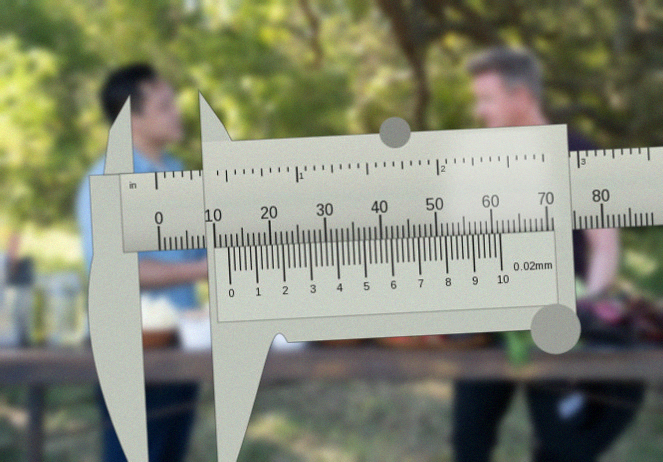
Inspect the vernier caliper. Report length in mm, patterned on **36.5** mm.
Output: **12.4** mm
